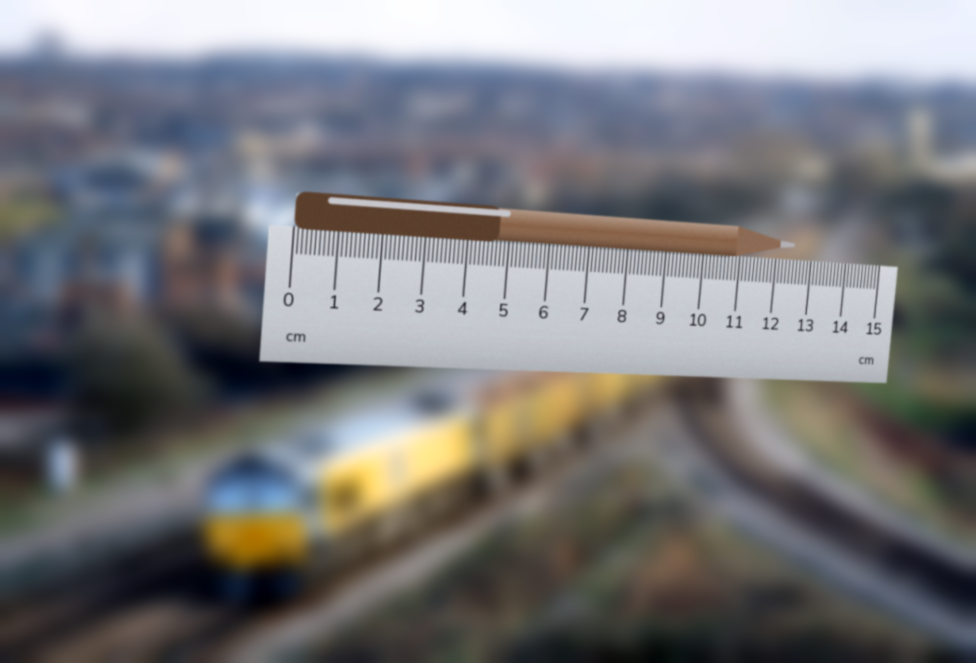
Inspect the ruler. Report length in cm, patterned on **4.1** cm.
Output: **12.5** cm
